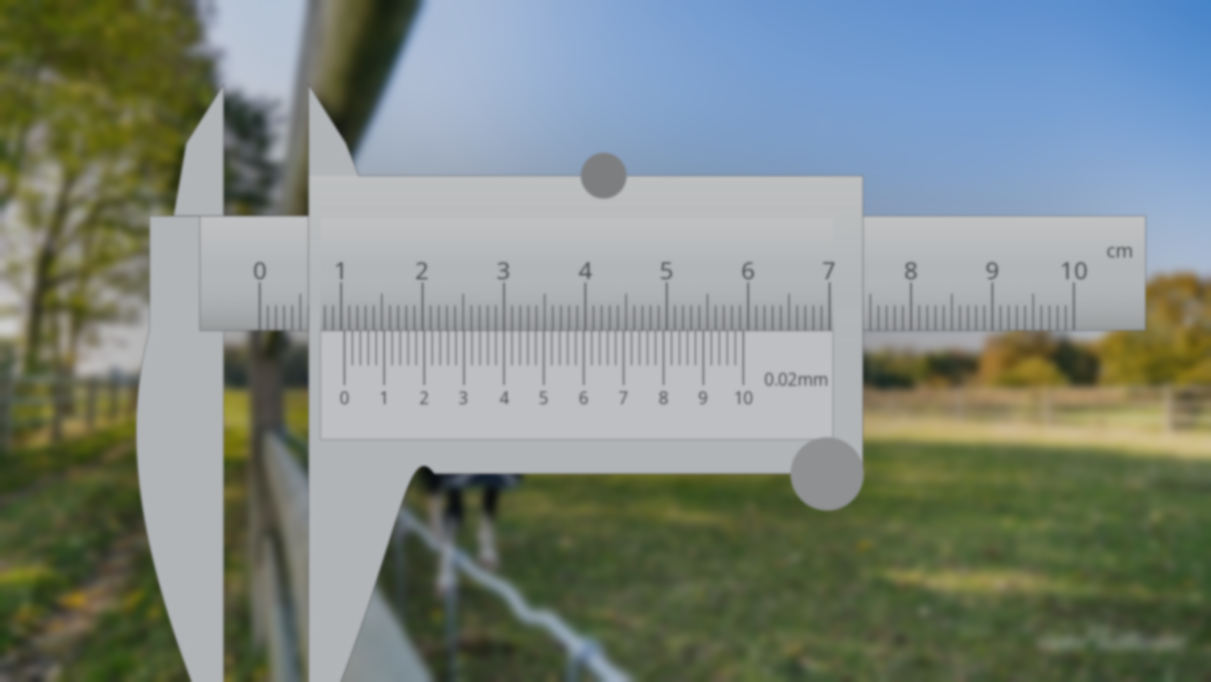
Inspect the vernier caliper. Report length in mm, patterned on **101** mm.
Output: **10.4** mm
